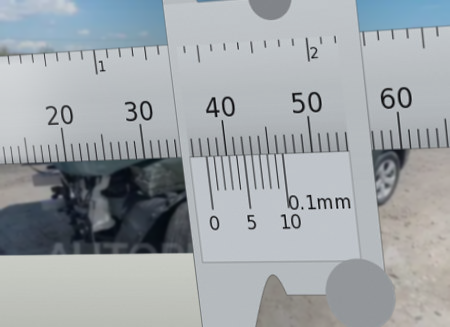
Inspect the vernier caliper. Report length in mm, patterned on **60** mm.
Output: **37.6** mm
